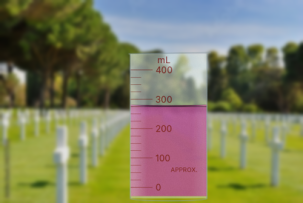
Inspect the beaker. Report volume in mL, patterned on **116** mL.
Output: **275** mL
